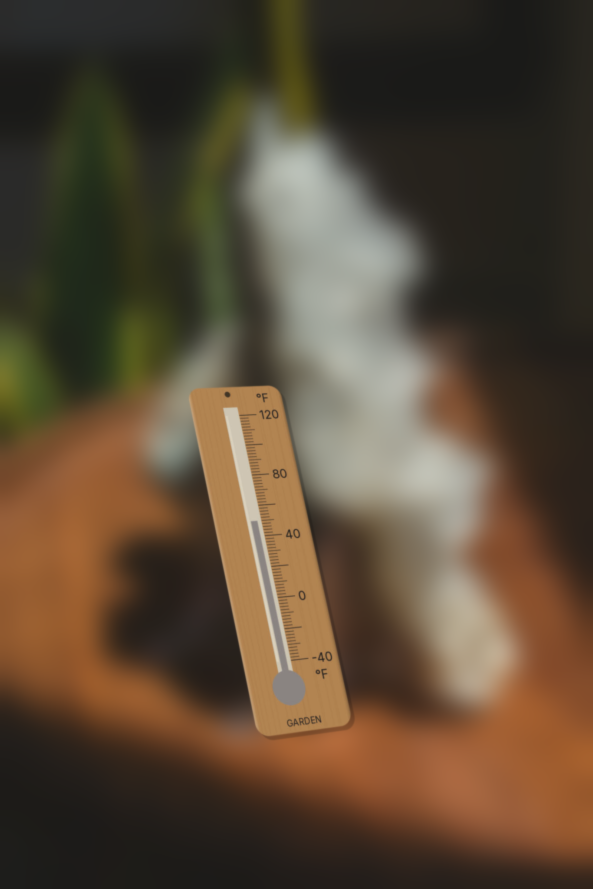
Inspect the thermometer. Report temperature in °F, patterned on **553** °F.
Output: **50** °F
